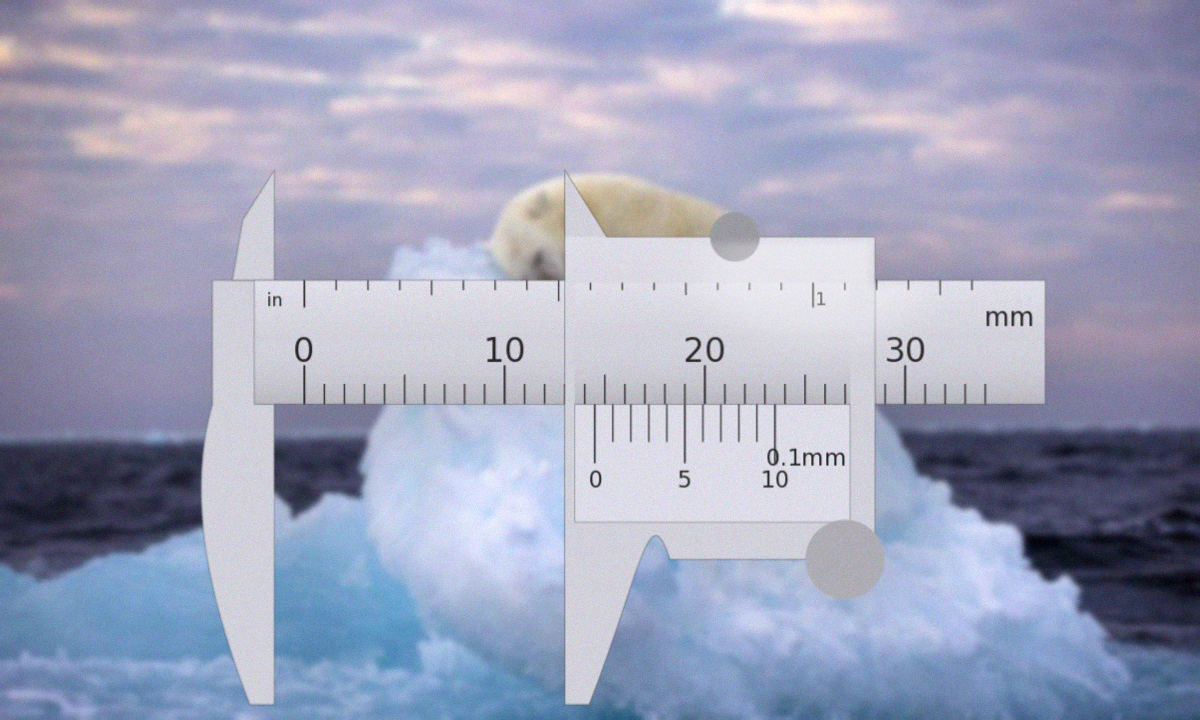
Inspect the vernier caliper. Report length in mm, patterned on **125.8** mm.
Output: **14.5** mm
